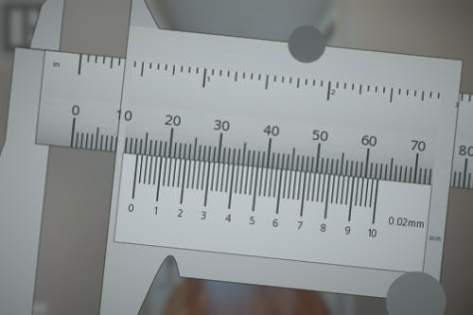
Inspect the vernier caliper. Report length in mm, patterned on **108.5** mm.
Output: **13.5** mm
